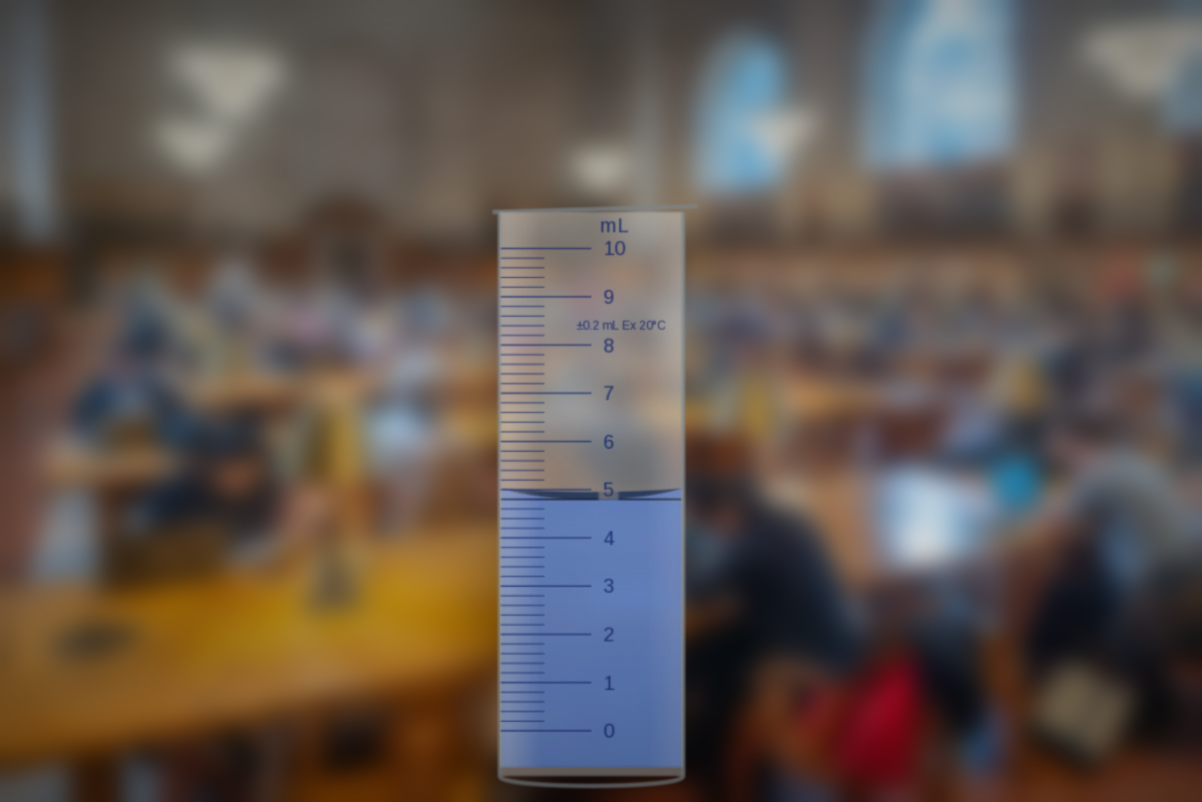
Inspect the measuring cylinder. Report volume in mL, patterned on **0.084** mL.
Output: **4.8** mL
